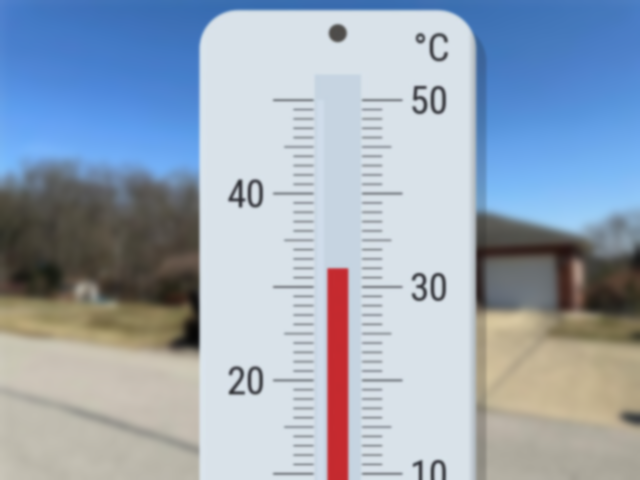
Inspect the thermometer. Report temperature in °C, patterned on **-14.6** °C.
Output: **32** °C
